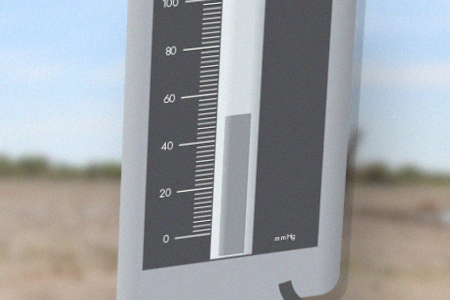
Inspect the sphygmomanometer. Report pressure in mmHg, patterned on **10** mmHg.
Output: **50** mmHg
